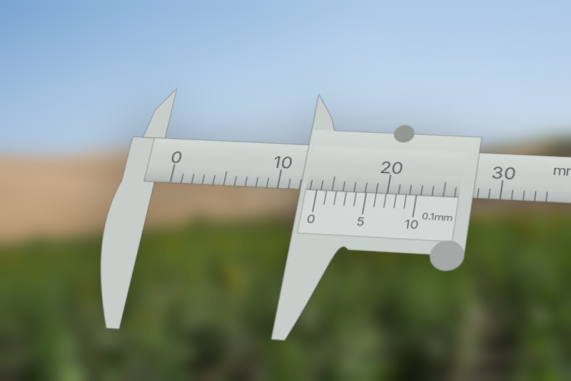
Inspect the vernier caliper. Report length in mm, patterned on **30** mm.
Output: **13.6** mm
